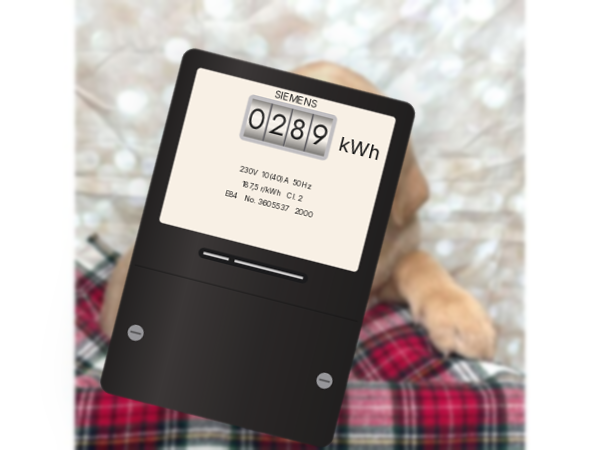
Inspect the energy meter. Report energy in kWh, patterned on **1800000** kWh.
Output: **289** kWh
